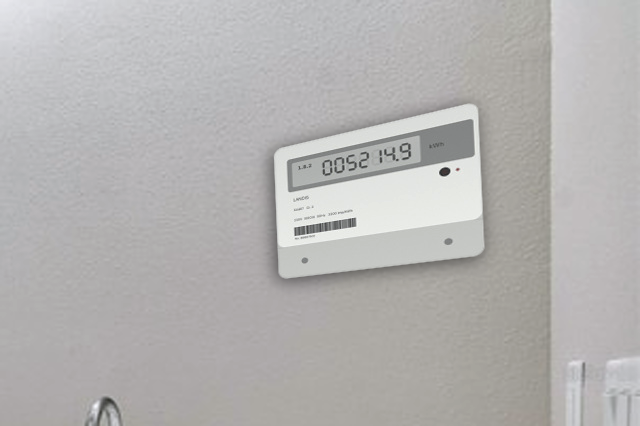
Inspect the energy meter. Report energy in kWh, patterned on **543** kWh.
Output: **5214.9** kWh
